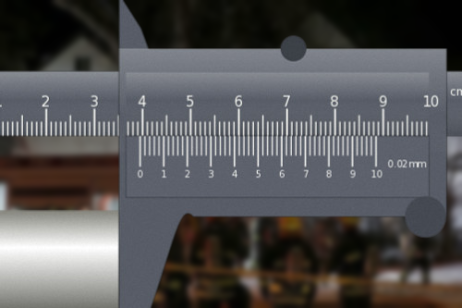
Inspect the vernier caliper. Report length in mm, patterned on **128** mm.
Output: **39.5** mm
